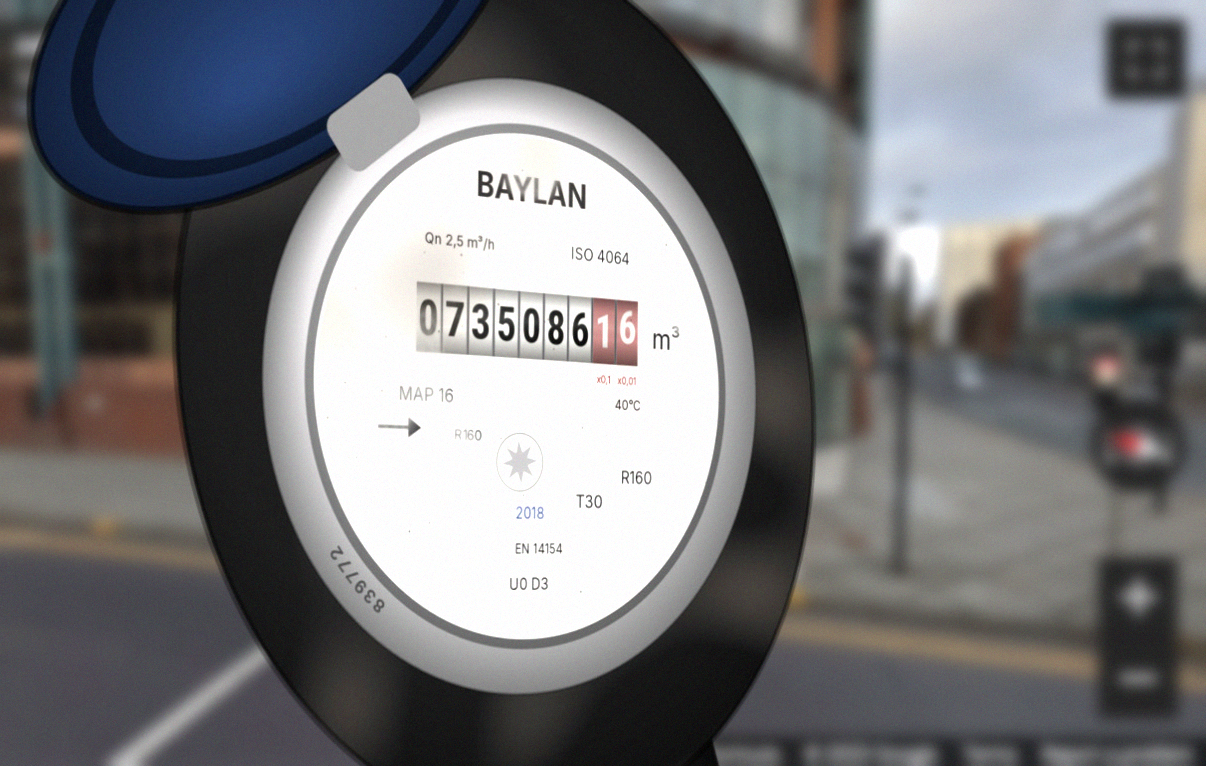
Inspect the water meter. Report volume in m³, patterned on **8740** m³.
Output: **735086.16** m³
